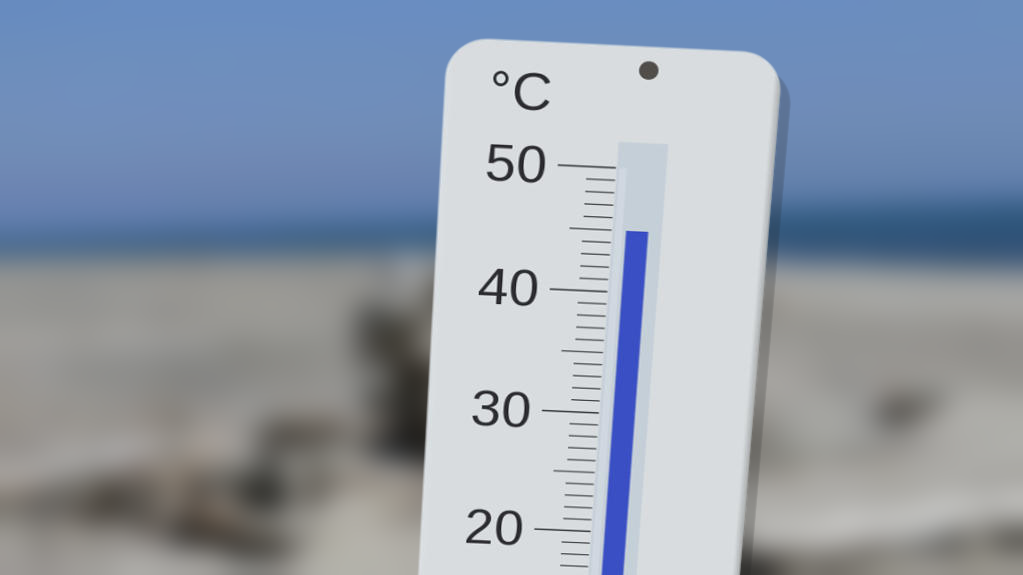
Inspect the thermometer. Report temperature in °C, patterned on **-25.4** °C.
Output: **45** °C
